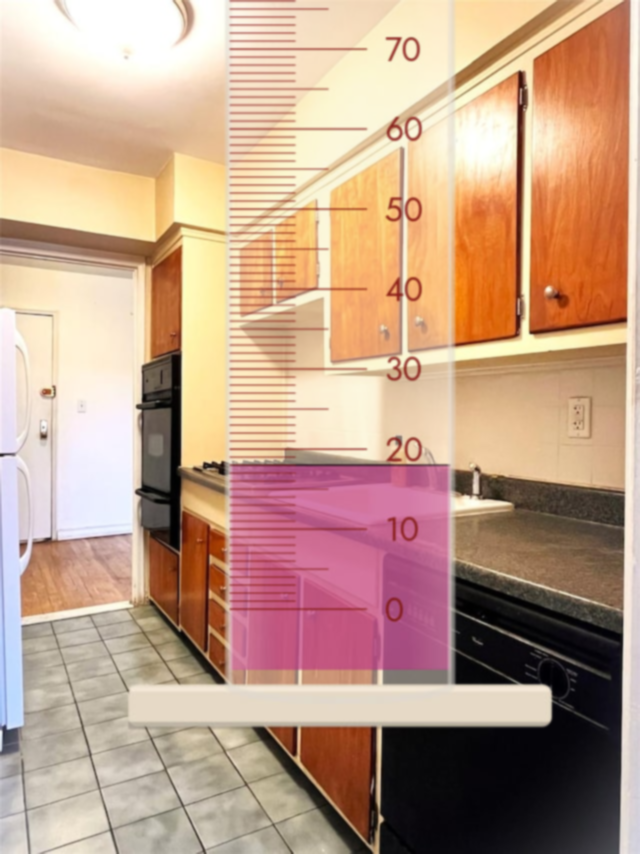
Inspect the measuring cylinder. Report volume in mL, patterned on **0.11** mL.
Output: **18** mL
